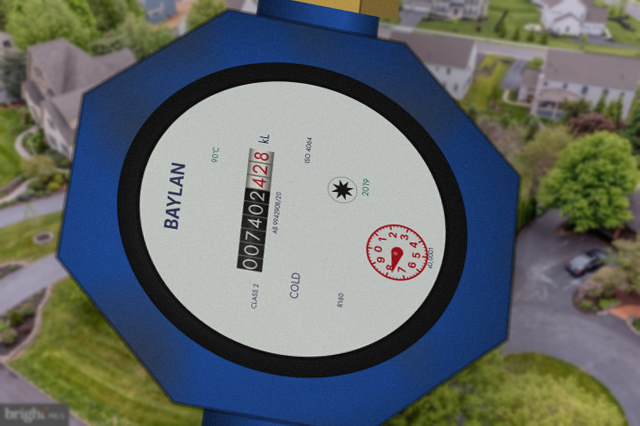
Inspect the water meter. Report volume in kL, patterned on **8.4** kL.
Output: **7402.4287** kL
